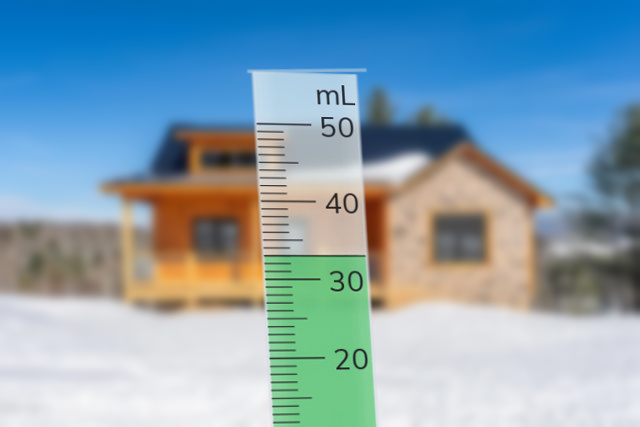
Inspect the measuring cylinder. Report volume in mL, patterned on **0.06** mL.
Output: **33** mL
